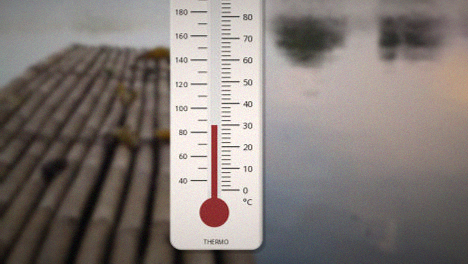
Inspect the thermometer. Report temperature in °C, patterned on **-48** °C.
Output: **30** °C
